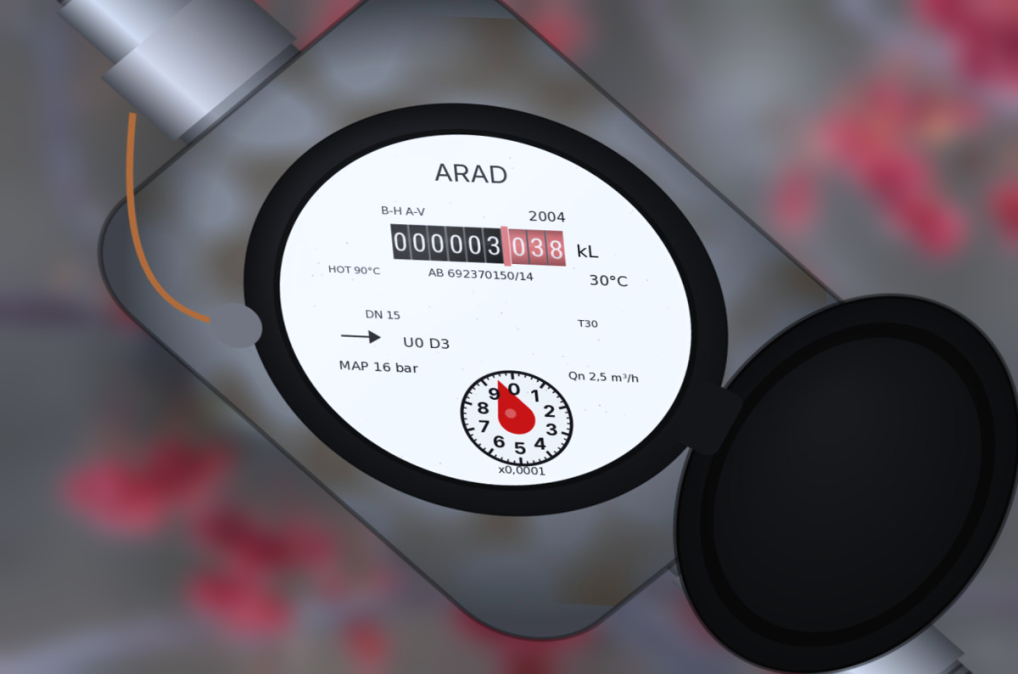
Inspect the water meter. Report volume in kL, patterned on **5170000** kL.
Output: **3.0379** kL
